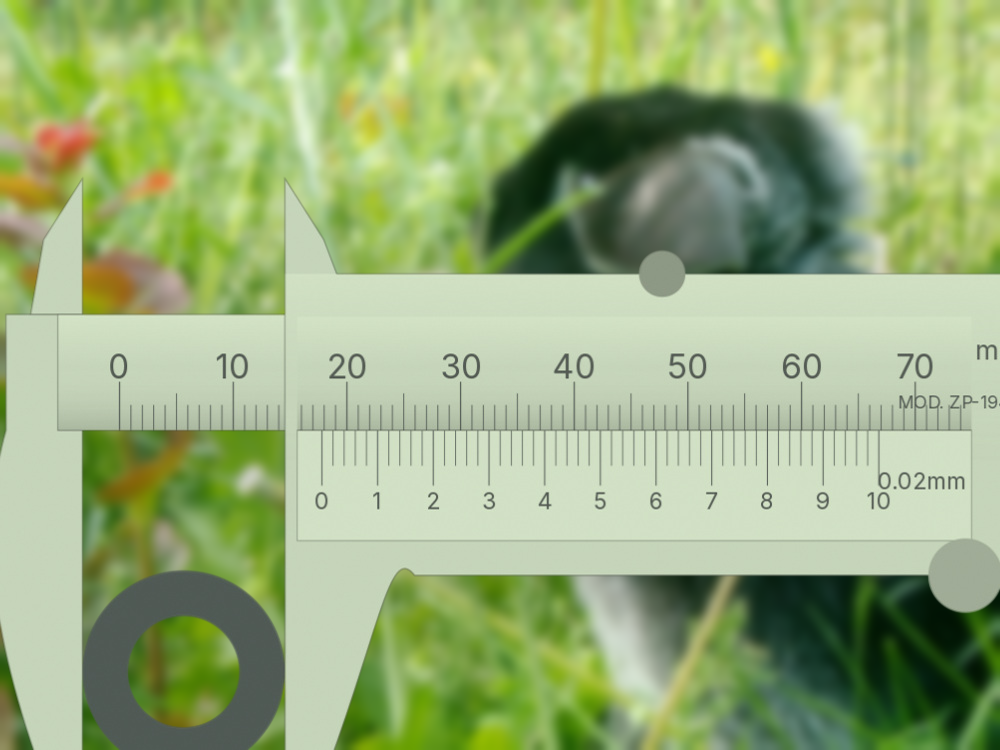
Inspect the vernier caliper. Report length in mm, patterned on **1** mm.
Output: **17.8** mm
